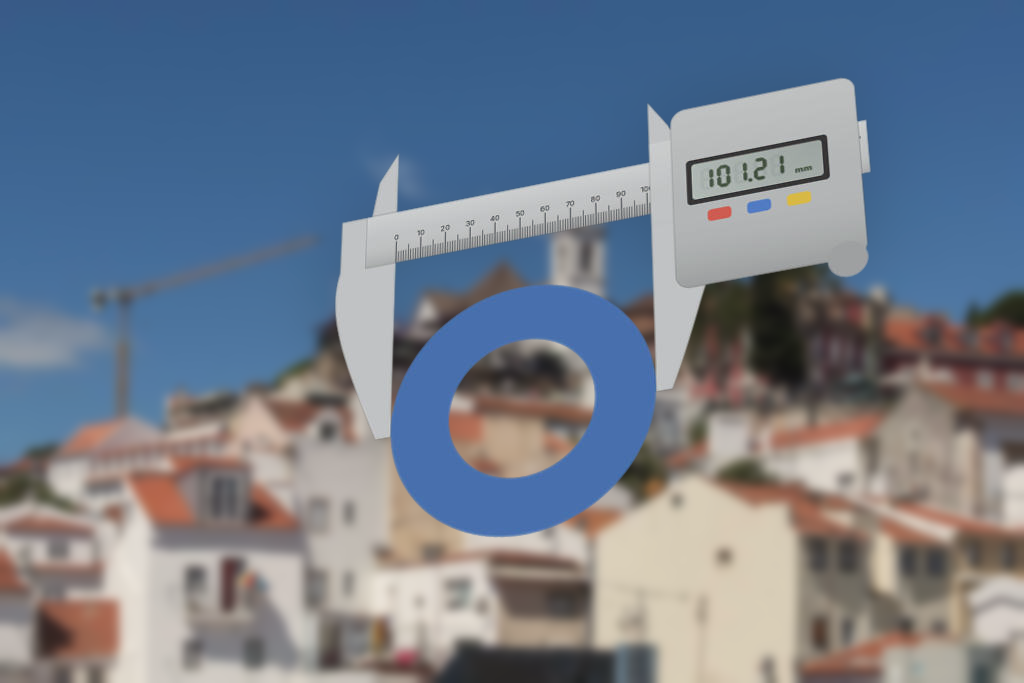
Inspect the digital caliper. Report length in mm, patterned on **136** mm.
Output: **101.21** mm
